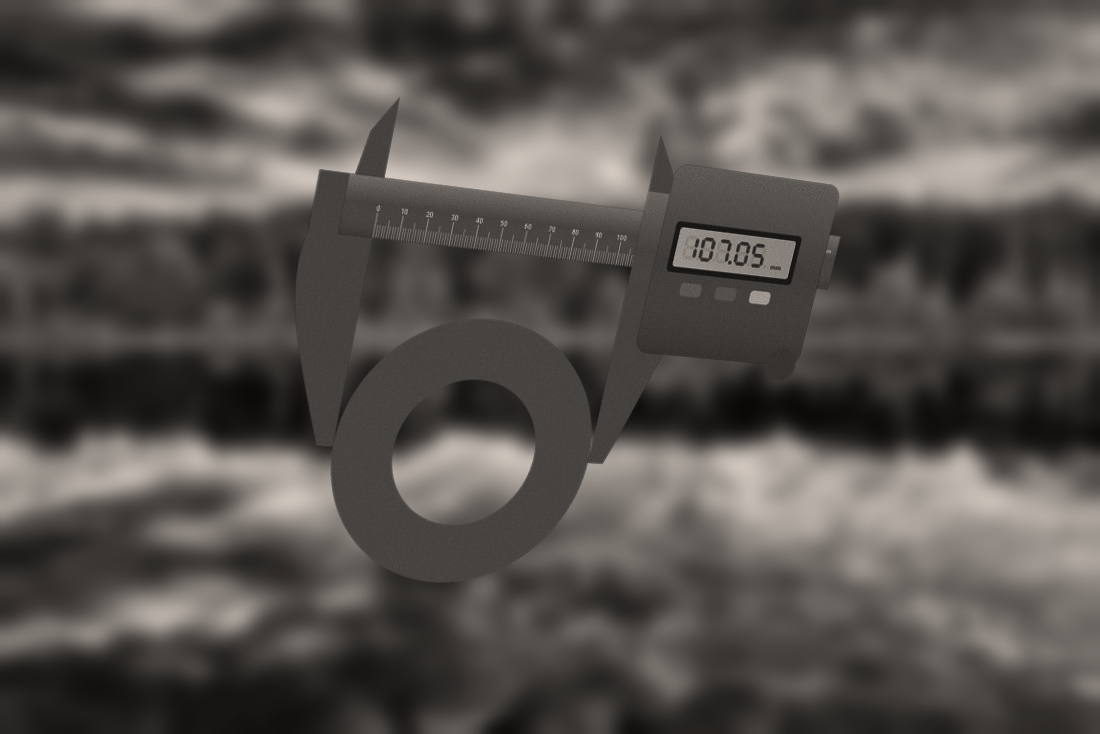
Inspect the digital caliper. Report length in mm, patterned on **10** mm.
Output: **107.05** mm
